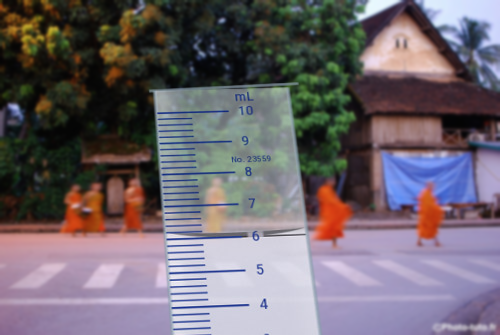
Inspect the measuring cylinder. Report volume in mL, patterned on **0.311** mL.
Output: **6** mL
